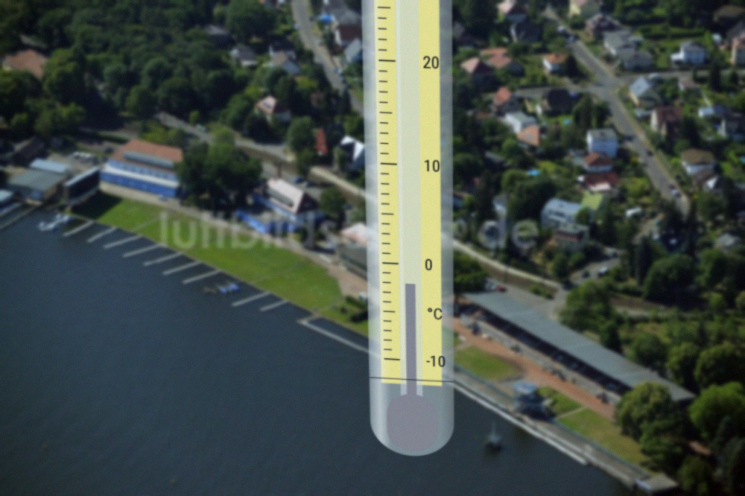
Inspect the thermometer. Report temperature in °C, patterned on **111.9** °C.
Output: **-2** °C
